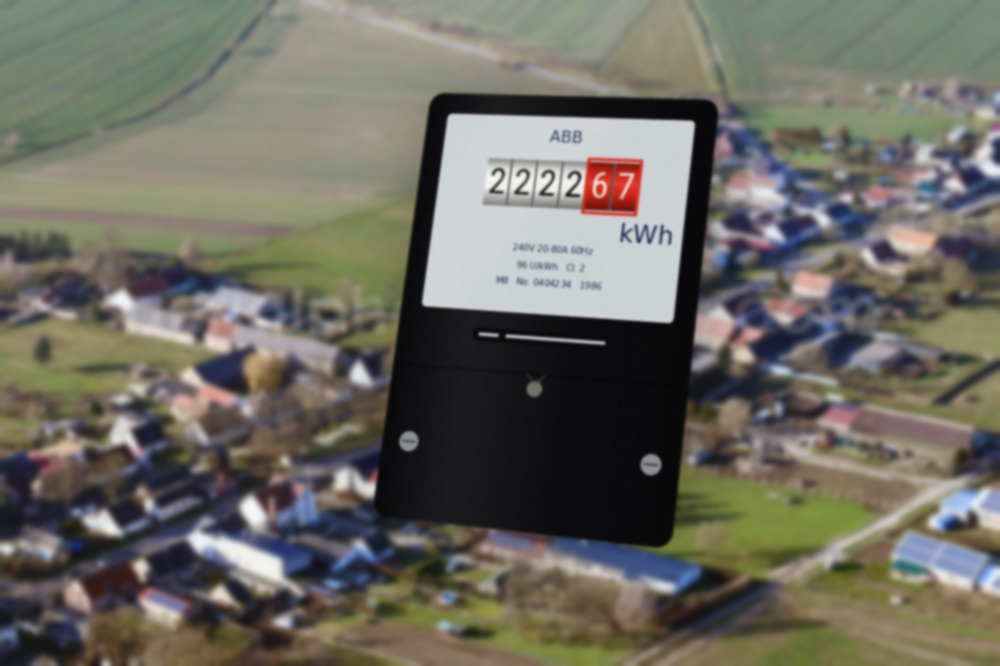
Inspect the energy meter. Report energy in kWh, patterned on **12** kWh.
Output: **2222.67** kWh
